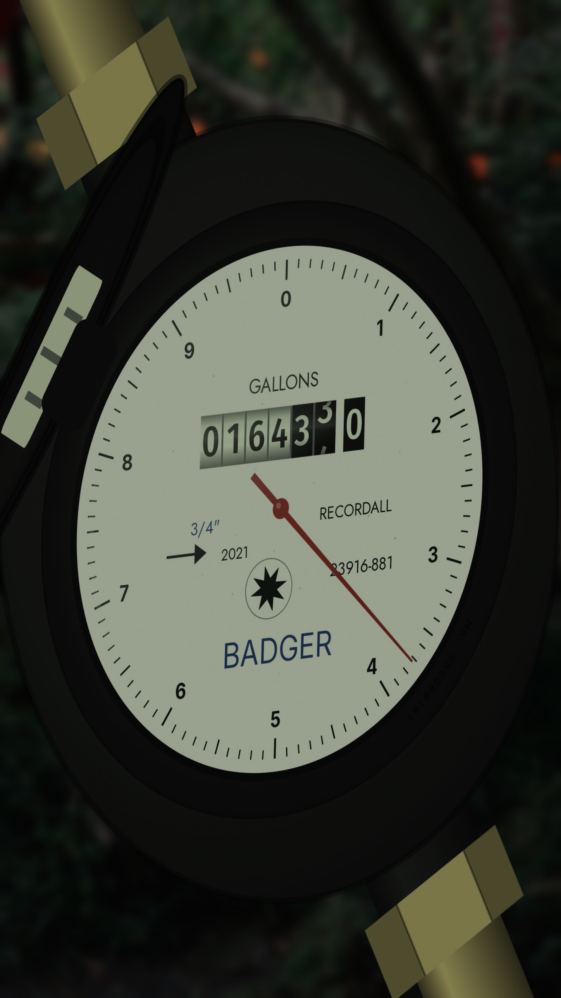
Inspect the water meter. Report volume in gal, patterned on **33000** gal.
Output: **164333.7** gal
